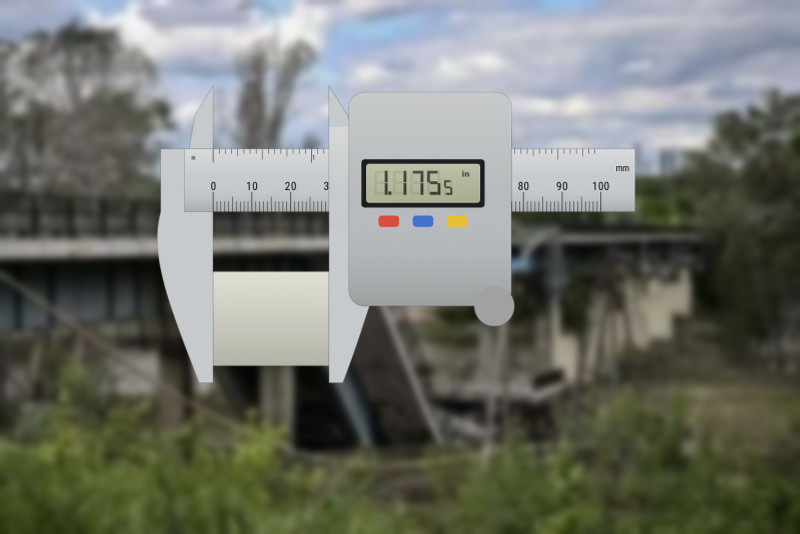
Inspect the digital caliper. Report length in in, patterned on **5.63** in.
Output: **1.1755** in
